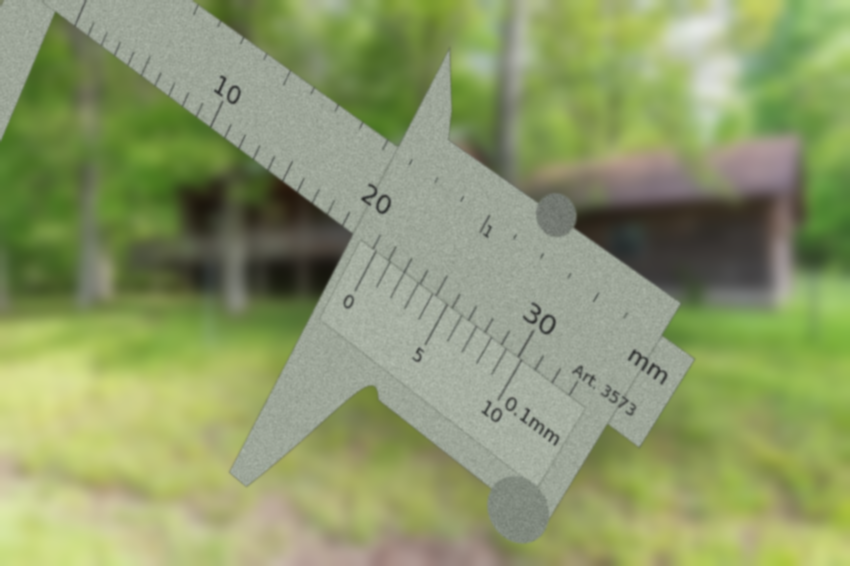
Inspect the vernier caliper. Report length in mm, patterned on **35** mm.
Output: **21.2** mm
